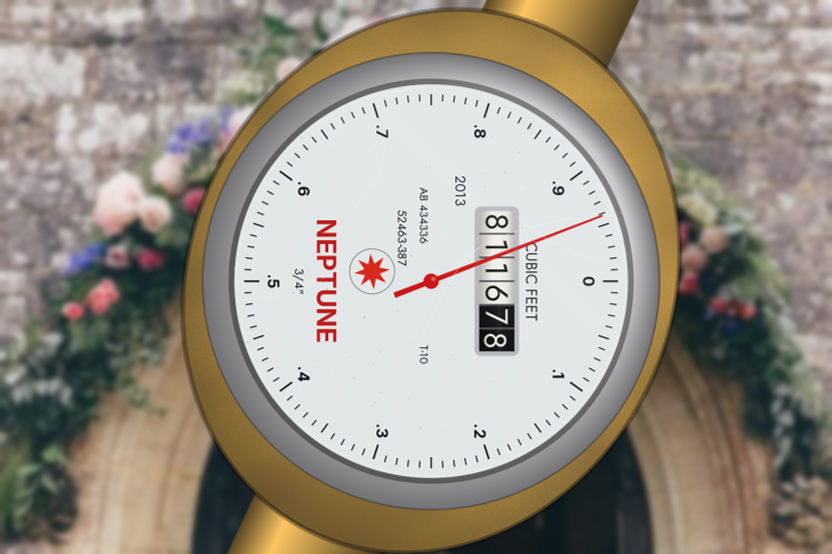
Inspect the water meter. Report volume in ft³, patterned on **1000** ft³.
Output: **811677.94** ft³
